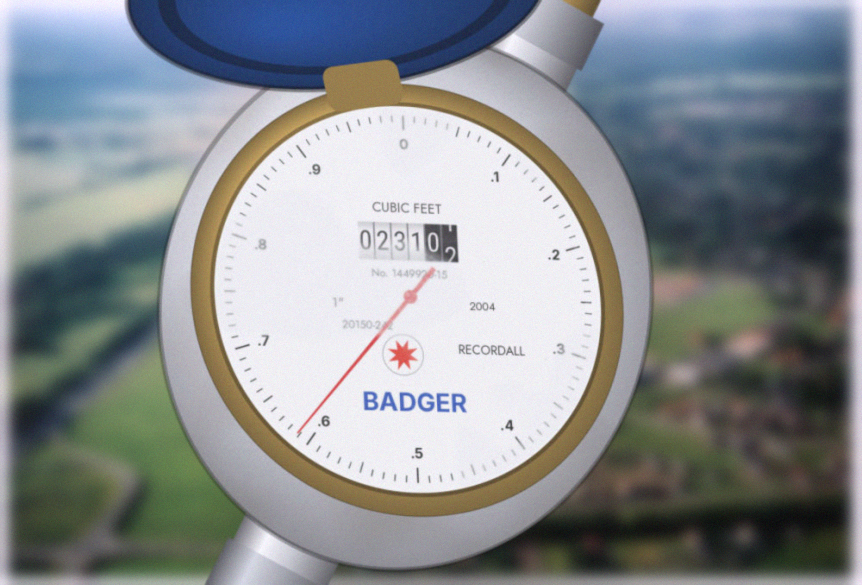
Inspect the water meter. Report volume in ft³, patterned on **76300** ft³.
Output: **23101.61** ft³
